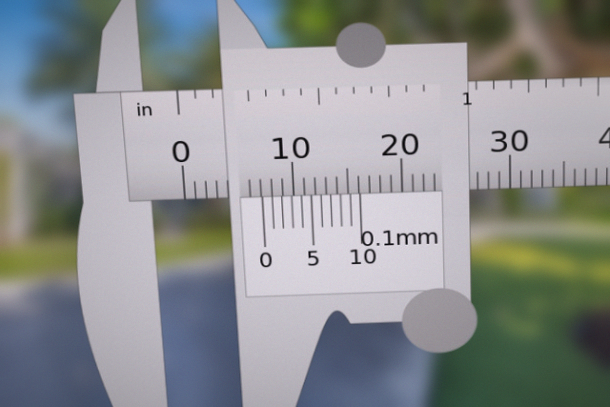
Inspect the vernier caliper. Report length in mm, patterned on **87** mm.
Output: **7.1** mm
